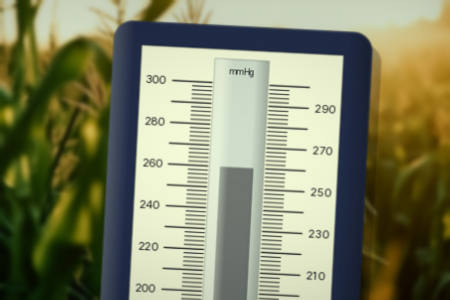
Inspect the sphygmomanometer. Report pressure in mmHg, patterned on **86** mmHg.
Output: **260** mmHg
